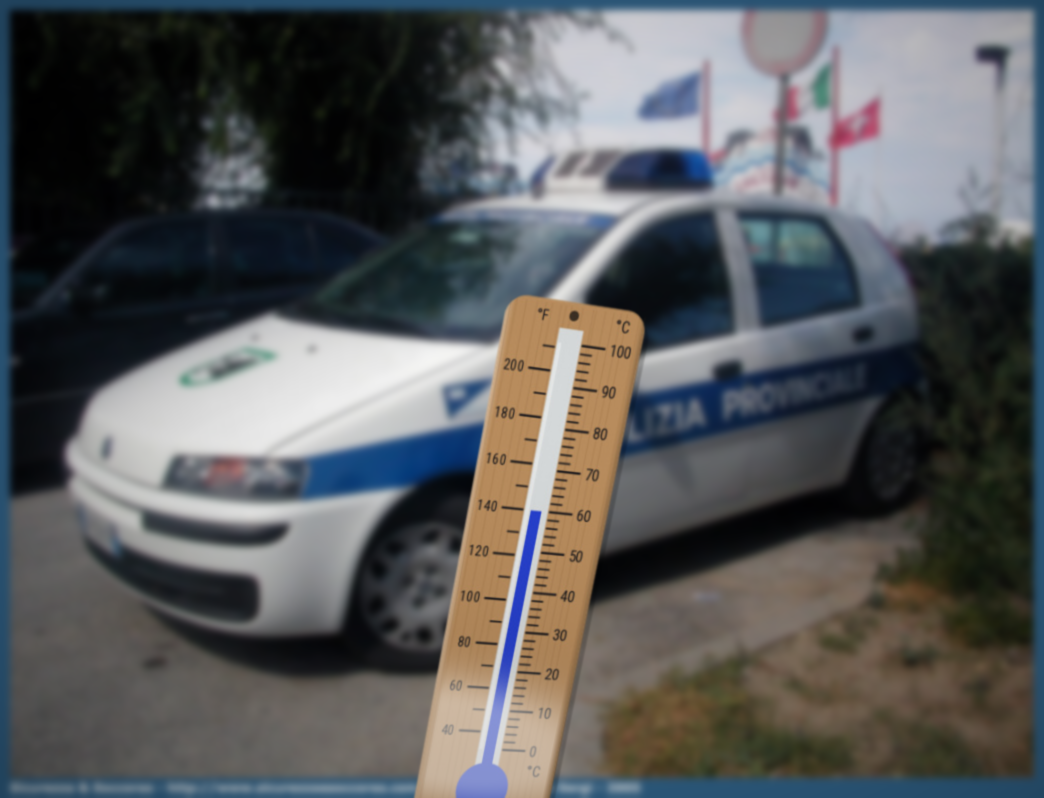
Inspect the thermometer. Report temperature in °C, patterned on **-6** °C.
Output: **60** °C
